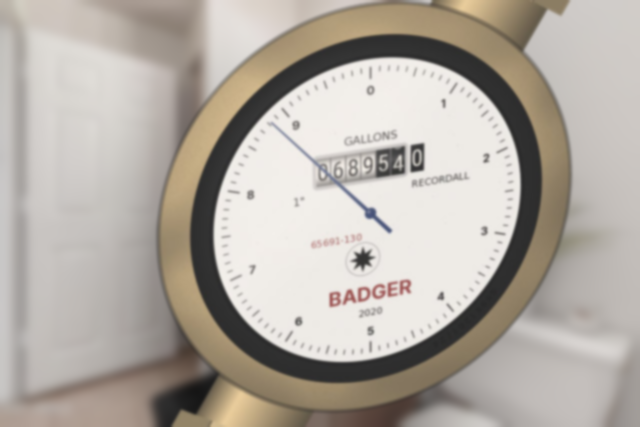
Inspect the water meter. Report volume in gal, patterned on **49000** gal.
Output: **689538.8** gal
